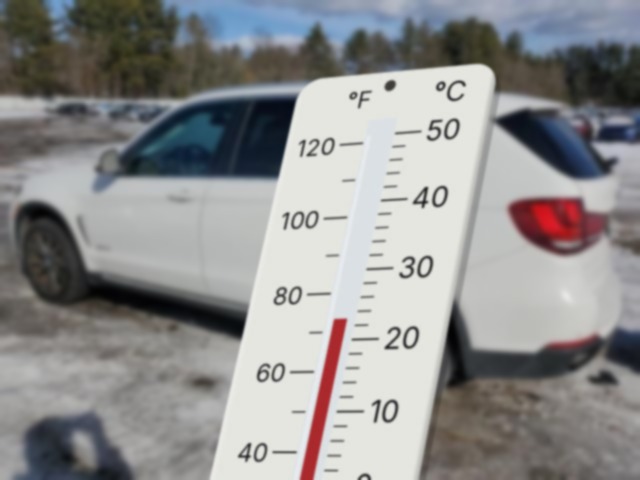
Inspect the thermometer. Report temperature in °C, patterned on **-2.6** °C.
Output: **23** °C
